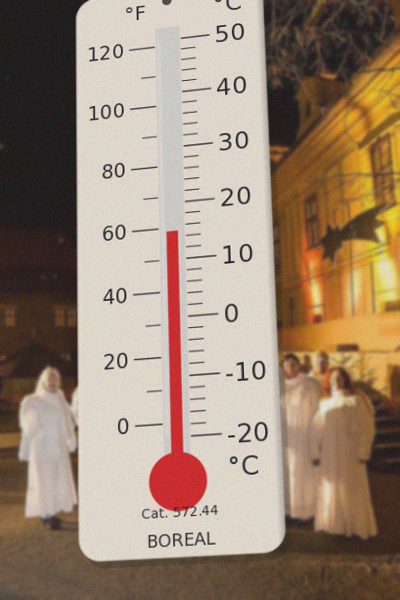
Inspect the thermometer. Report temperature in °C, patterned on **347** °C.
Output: **15** °C
